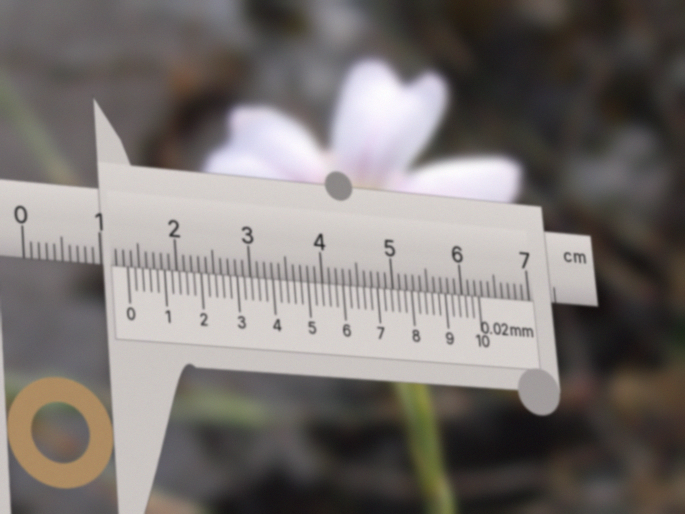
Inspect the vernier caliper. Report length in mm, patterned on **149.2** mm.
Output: **13.5** mm
